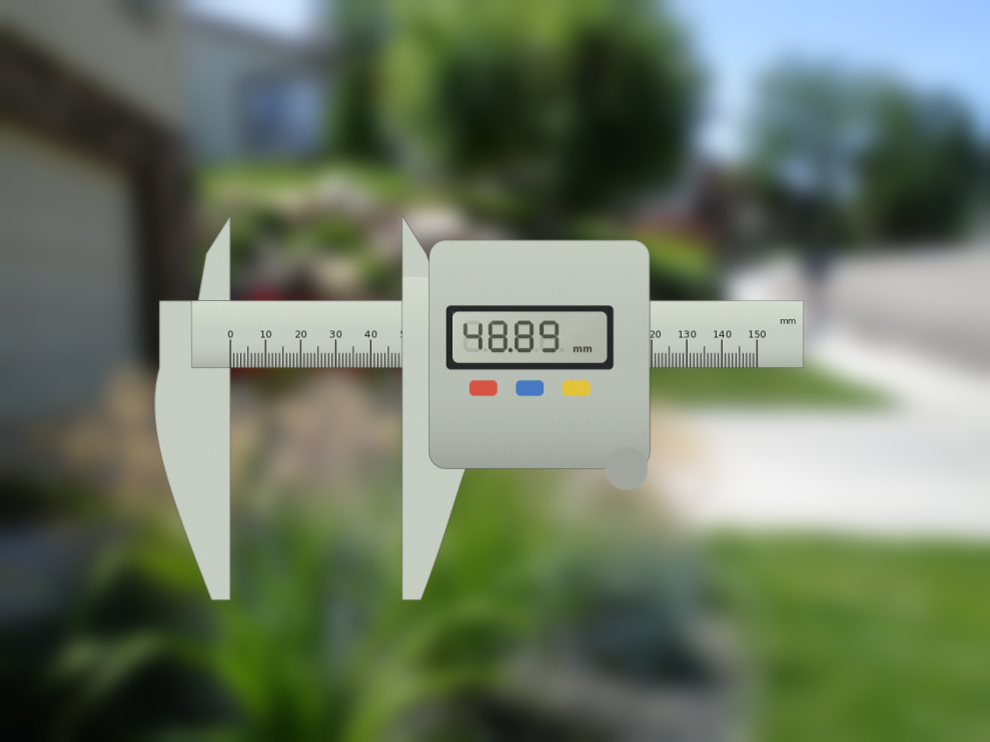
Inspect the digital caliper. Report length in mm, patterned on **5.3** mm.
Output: **48.89** mm
